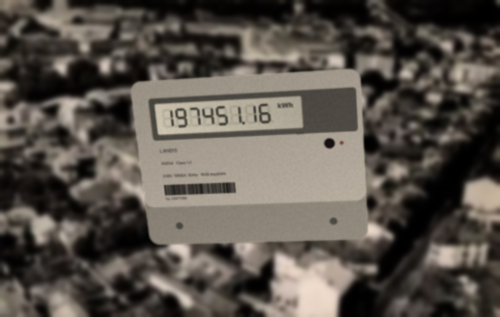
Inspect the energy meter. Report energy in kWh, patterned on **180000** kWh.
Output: **197451.16** kWh
